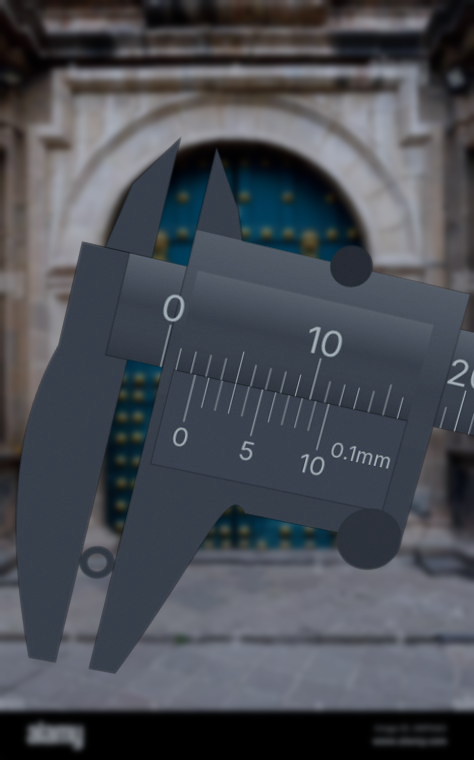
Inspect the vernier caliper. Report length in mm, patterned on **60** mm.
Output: **2.3** mm
